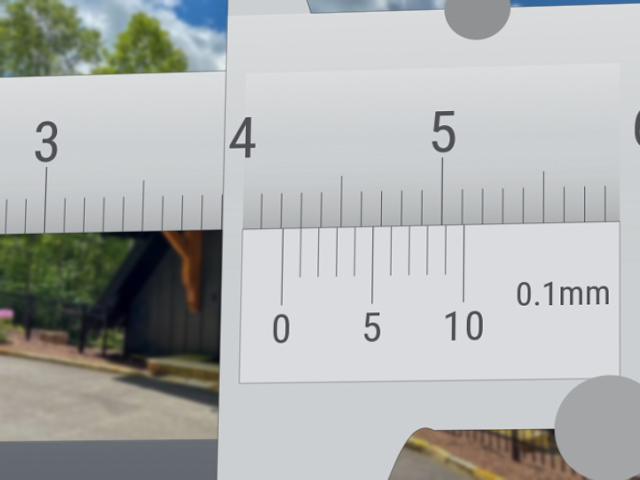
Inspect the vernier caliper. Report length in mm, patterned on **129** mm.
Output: **42.1** mm
